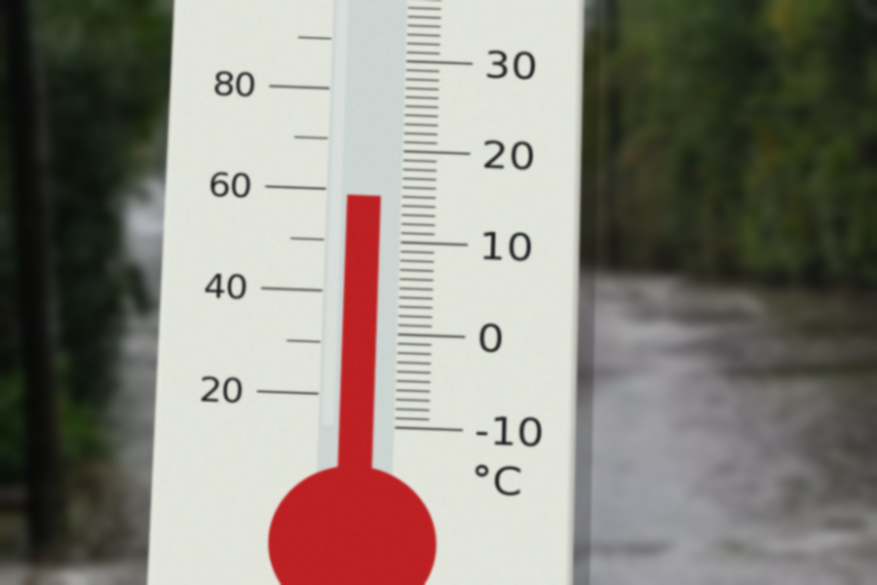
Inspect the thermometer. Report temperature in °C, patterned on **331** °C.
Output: **15** °C
